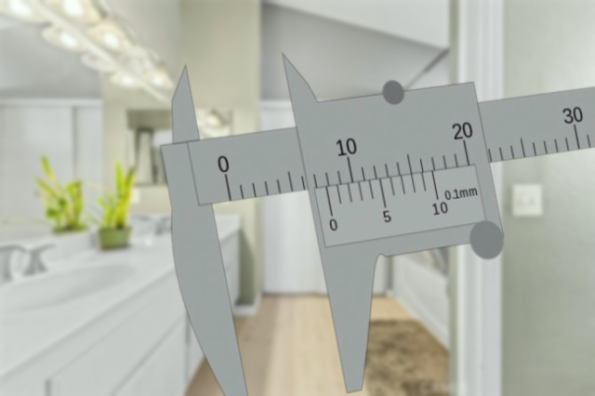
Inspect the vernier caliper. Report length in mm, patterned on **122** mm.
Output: **7.8** mm
